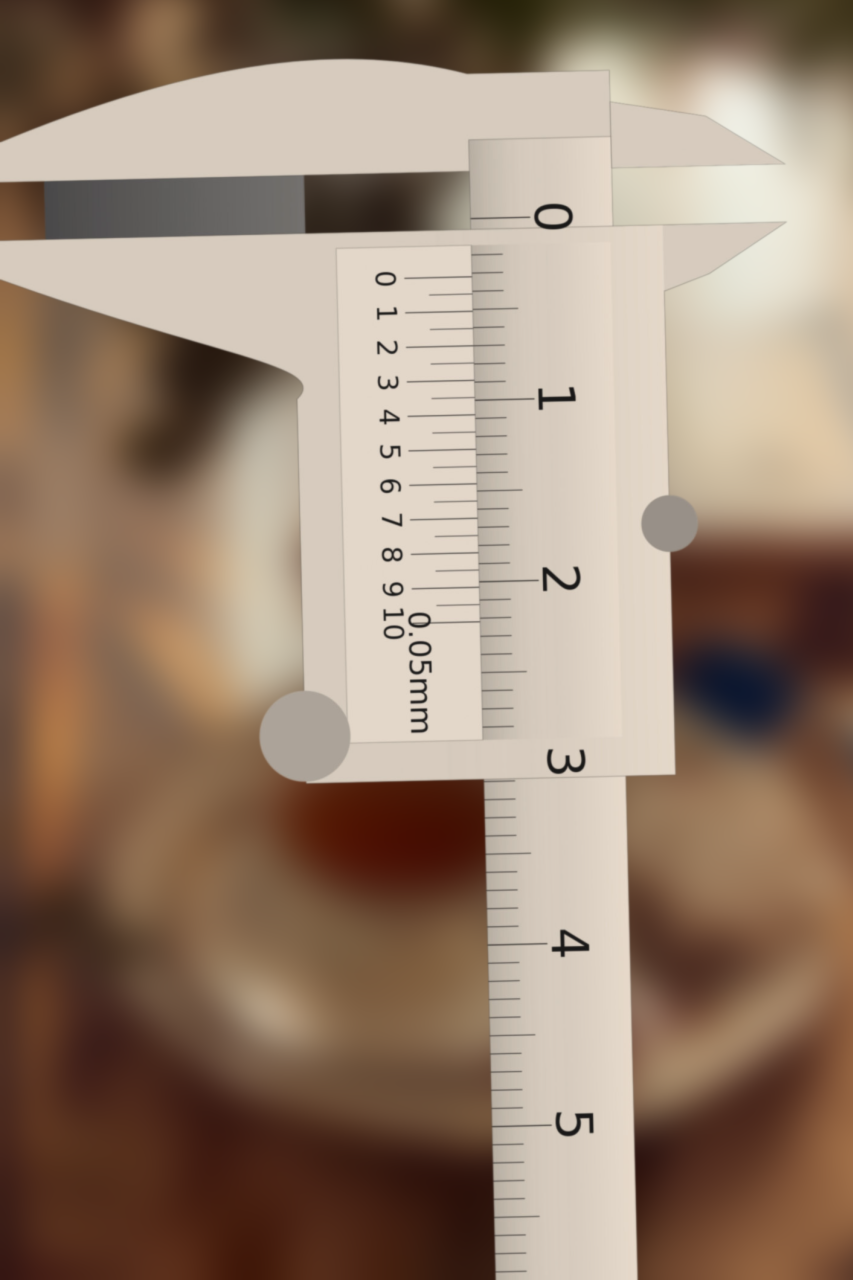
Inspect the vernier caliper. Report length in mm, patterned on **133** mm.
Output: **3.2** mm
